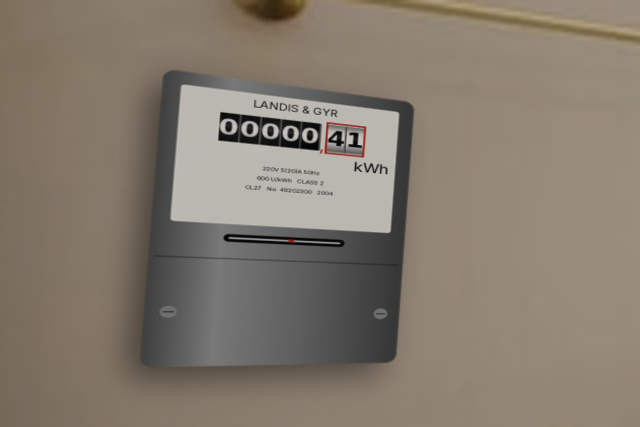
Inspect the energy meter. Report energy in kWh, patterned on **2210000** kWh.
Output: **0.41** kWh
